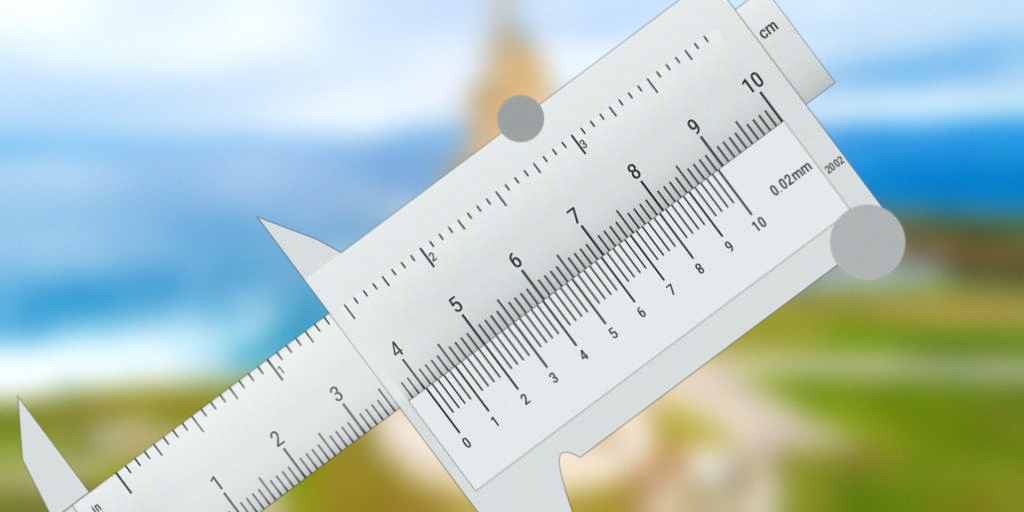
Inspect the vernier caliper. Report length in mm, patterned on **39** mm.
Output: **40.2** mm
